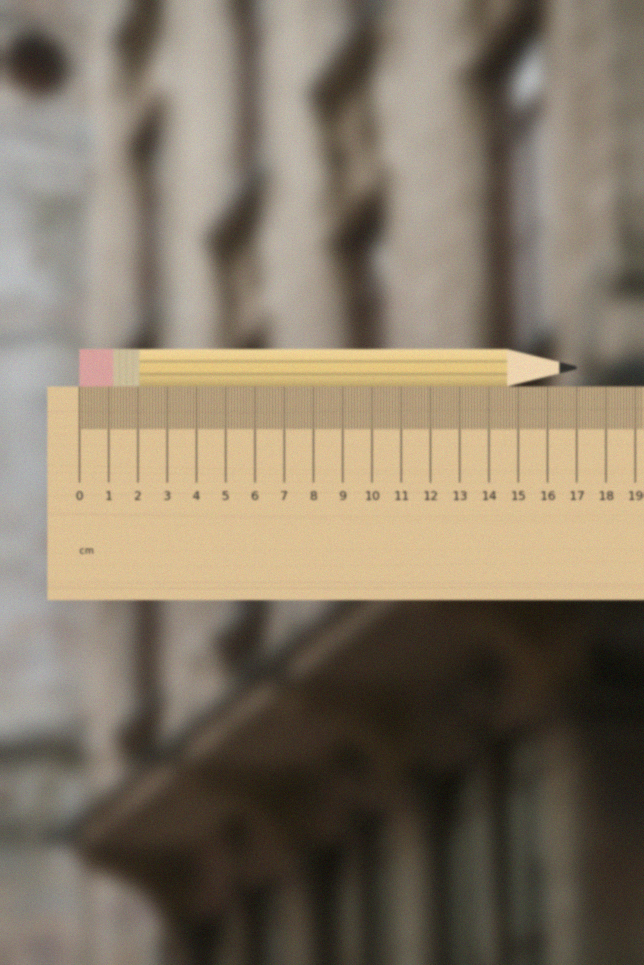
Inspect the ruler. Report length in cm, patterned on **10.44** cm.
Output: **17** cm
